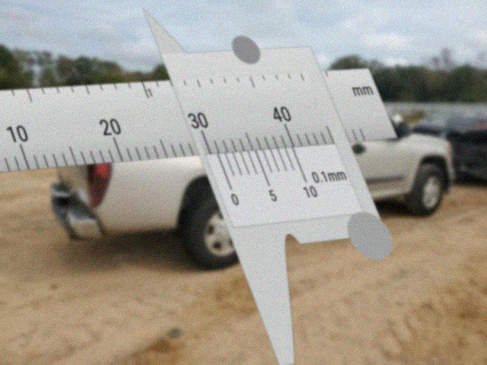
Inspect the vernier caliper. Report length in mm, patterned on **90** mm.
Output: **30.8** mm
